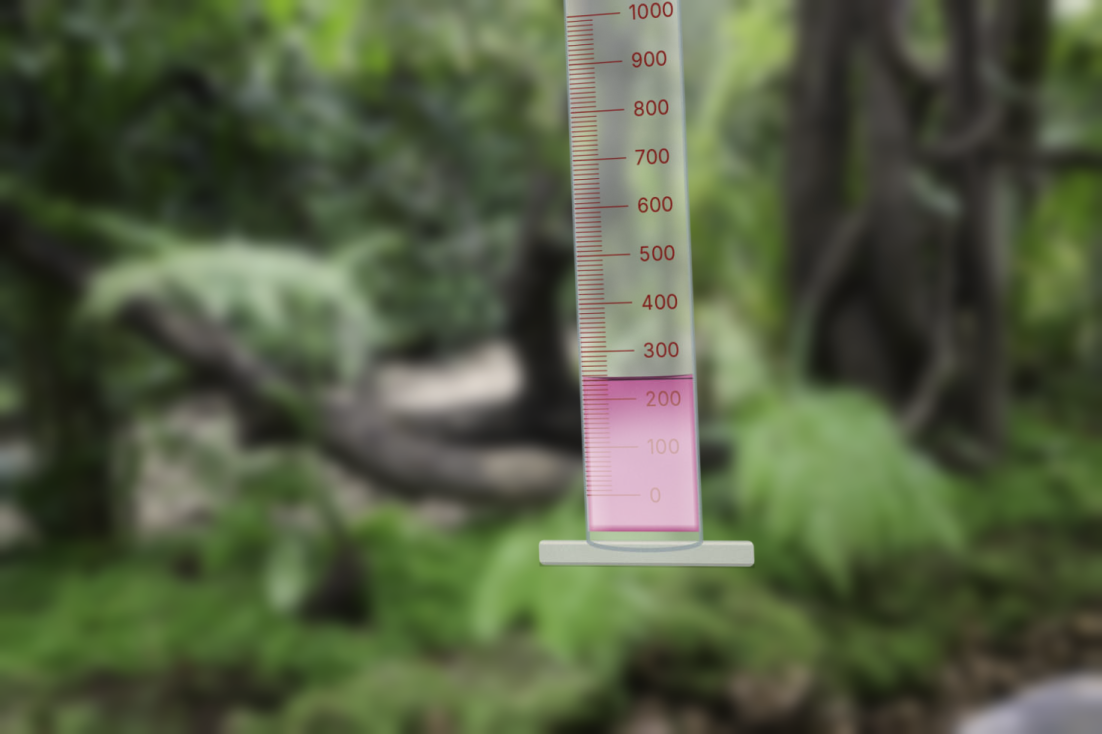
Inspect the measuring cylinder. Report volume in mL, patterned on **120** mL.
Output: **240** mL
